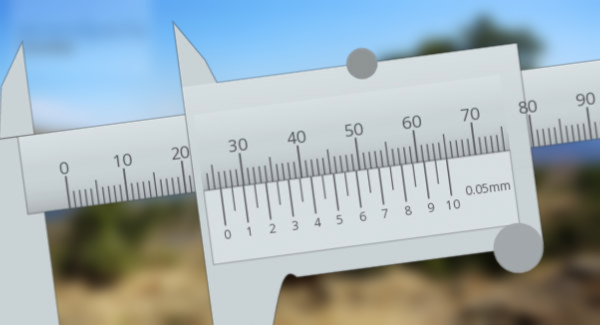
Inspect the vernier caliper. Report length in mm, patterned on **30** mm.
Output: **26.0** mm
